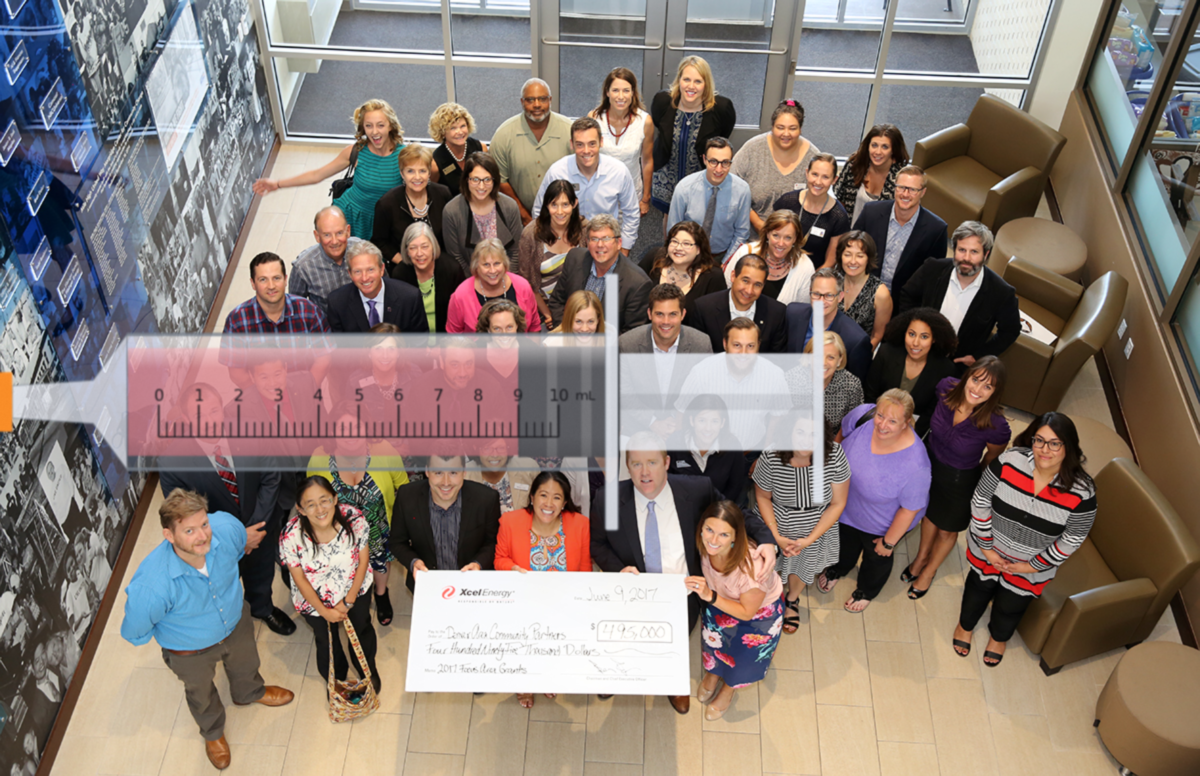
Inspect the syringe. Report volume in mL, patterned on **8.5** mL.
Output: **9** mL
